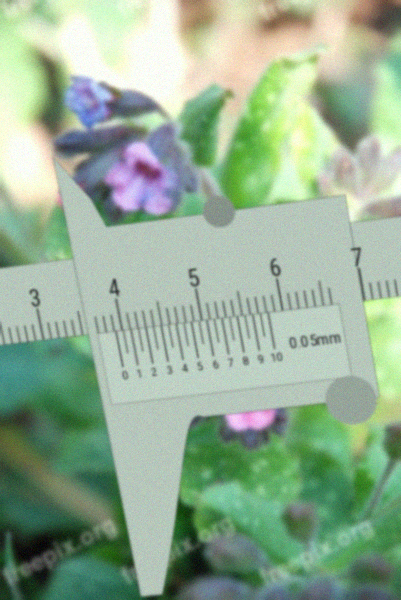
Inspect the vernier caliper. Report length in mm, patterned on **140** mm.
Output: **39.2** mm
